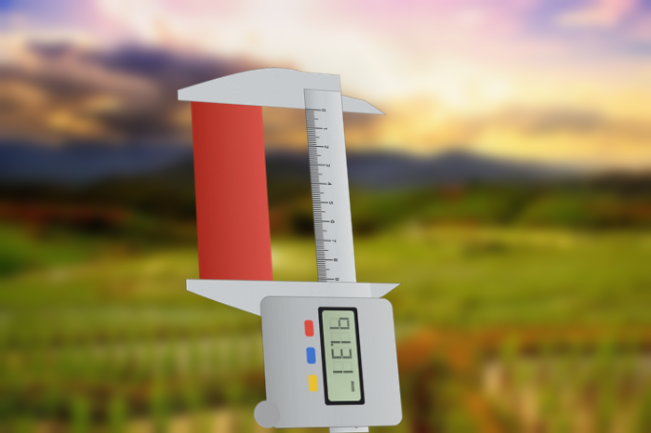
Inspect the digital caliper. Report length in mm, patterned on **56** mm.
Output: **91.31** mm
